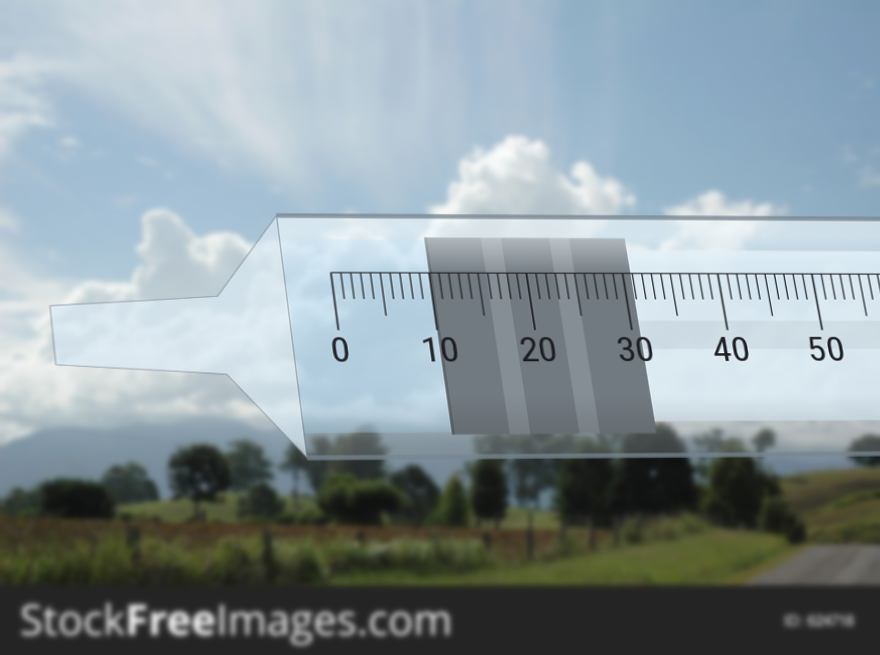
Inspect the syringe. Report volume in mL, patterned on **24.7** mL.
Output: **10** mL
